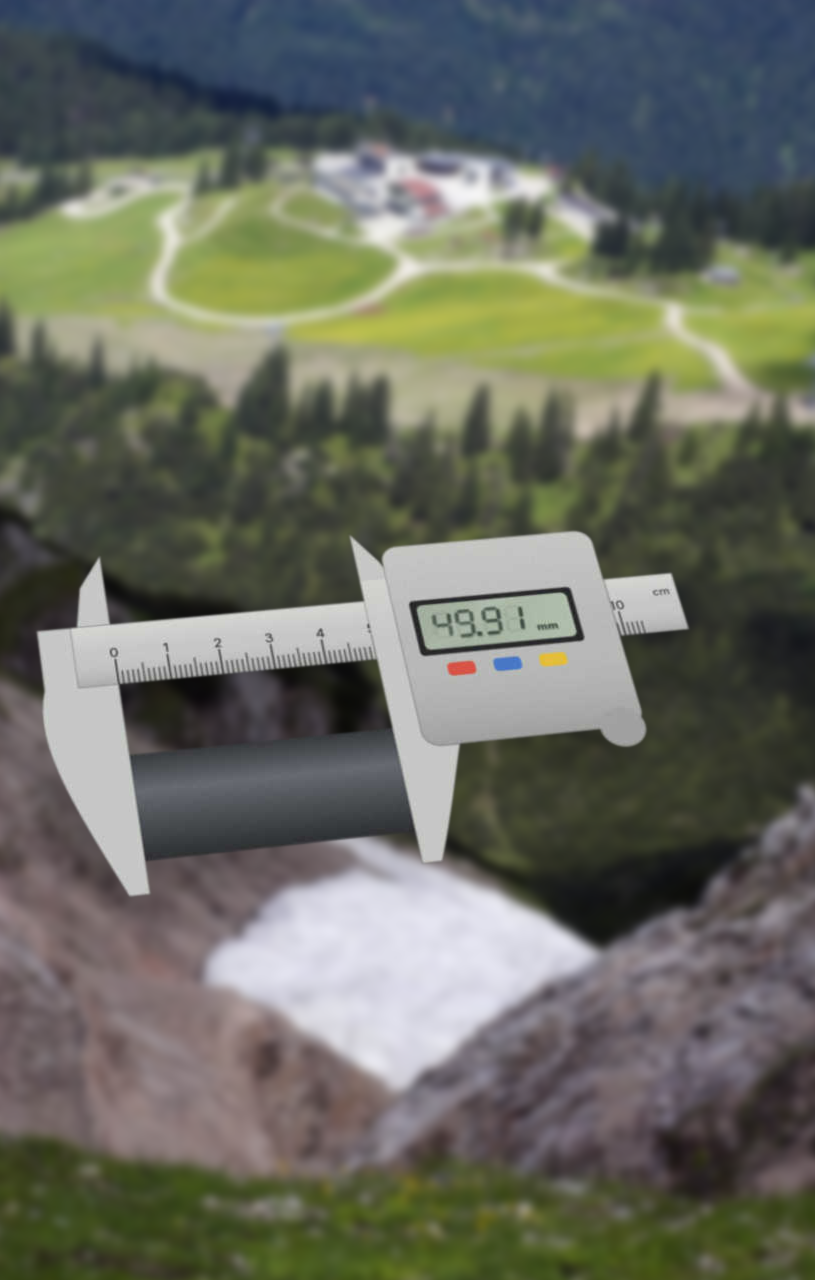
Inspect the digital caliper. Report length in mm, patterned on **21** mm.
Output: **49.91** mm
